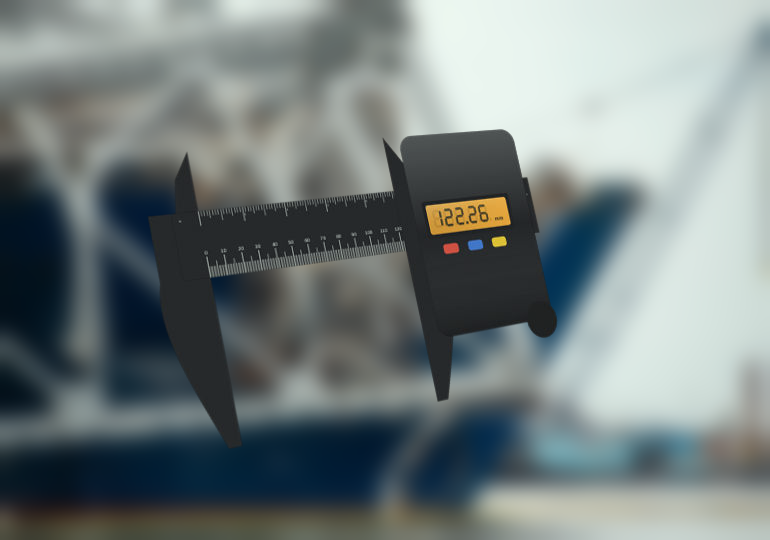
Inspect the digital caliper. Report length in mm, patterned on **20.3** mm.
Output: **122.26** mm
